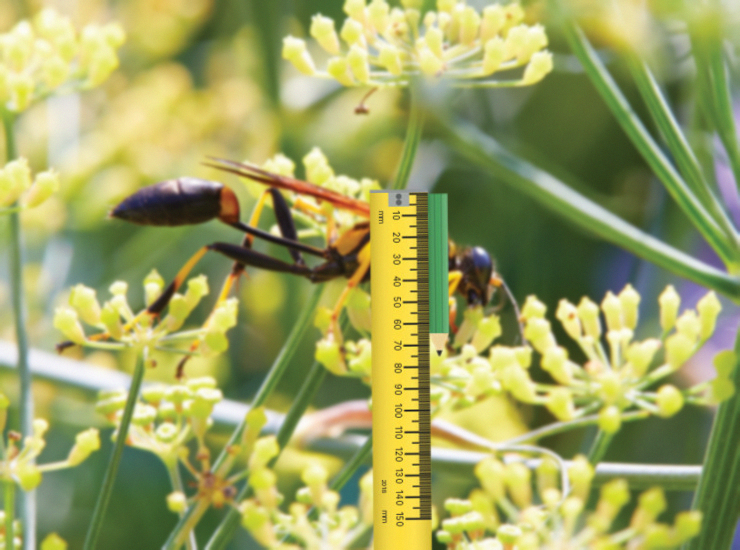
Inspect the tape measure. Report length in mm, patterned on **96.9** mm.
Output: **75** mm
